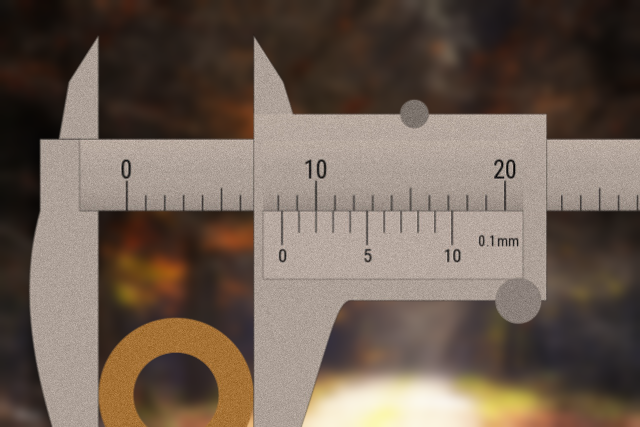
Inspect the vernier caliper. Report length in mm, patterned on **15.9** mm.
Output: **8.2** mm
